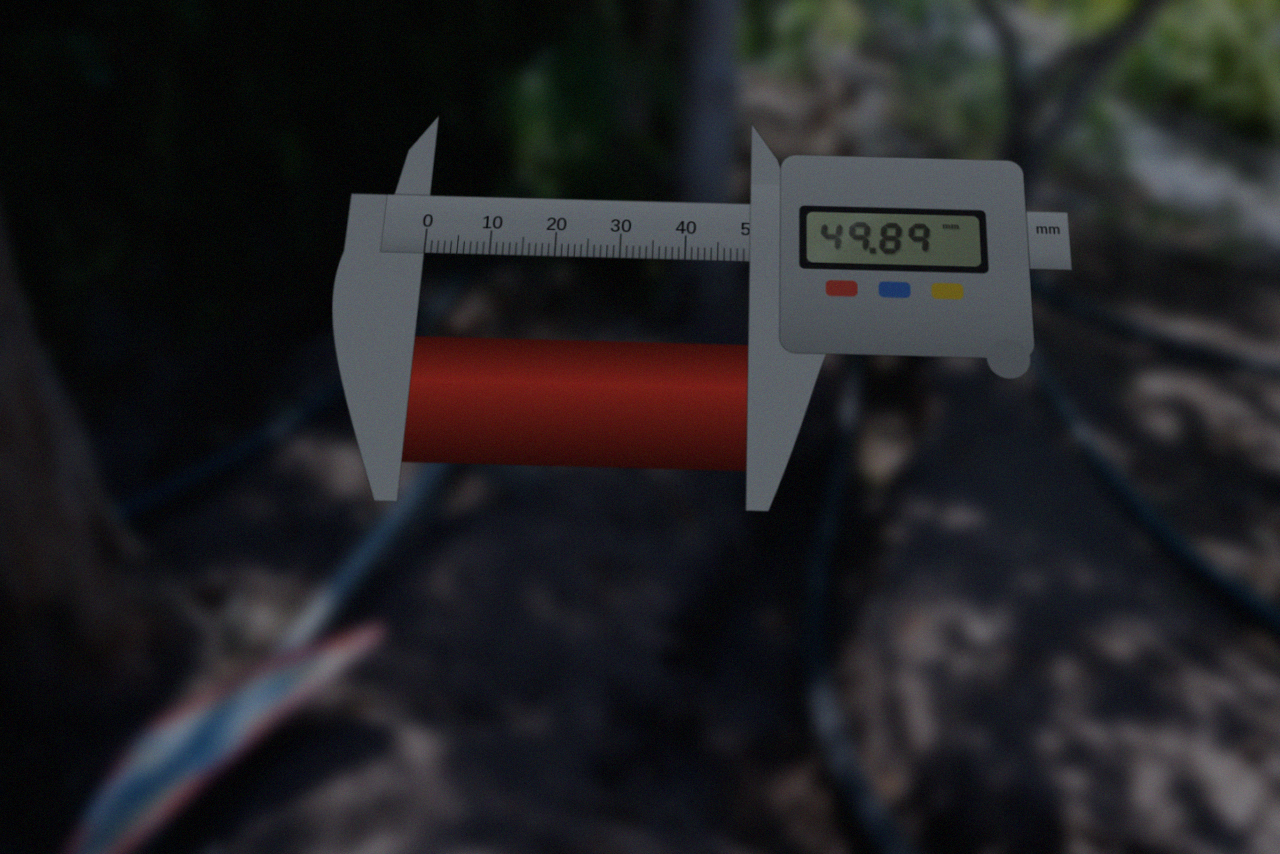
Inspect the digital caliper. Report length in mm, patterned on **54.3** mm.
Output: **49.89** mm
